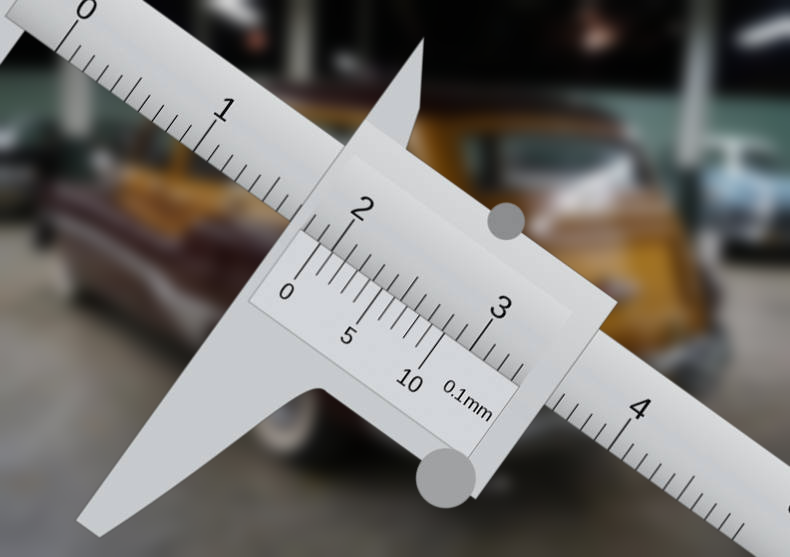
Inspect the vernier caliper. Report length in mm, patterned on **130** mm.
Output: **19.2** mm
